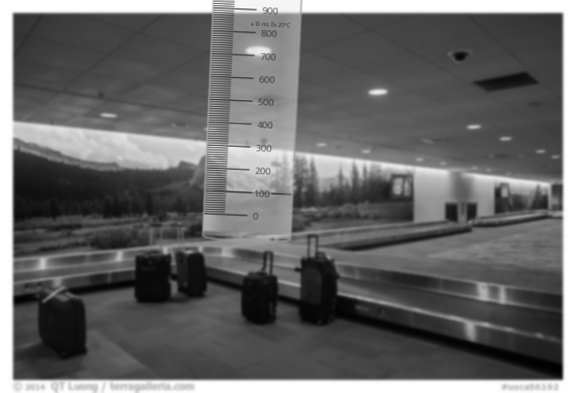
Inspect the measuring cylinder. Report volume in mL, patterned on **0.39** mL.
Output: **100** mL
